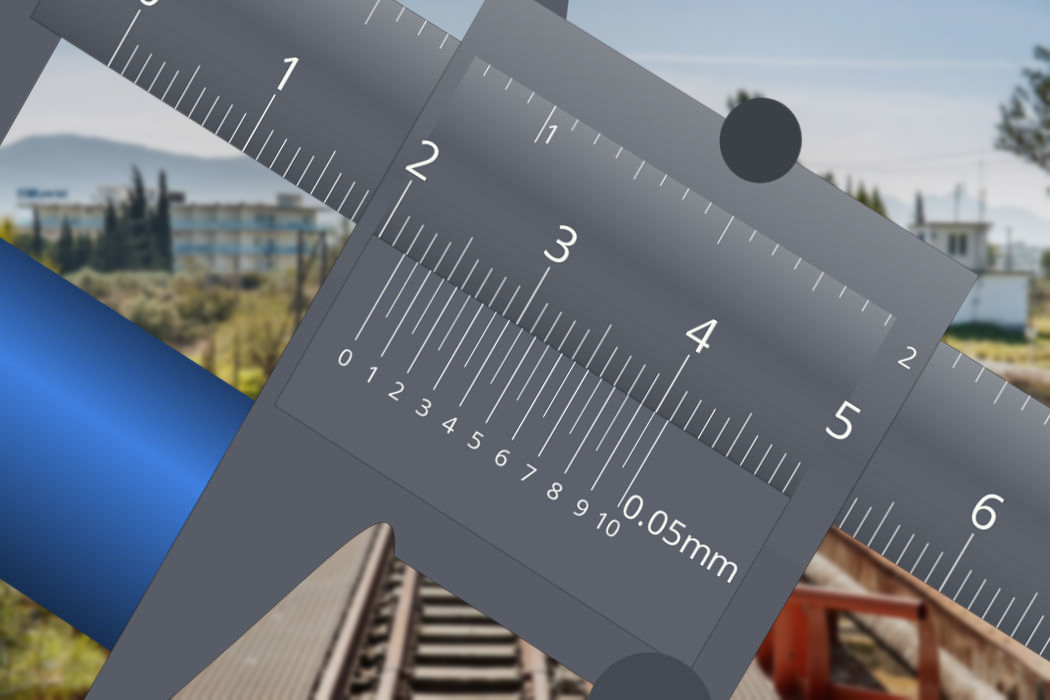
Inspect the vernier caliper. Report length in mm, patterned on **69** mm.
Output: **21.9** mm
